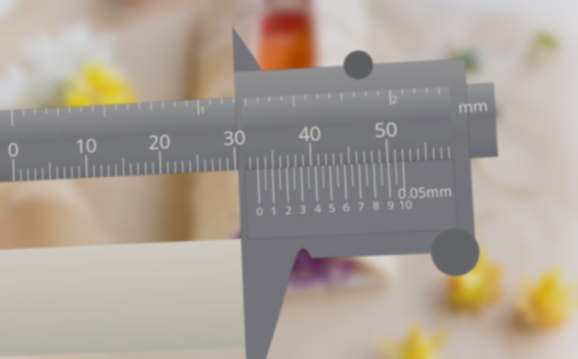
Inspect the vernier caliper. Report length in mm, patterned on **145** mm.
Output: **33.0** mm
